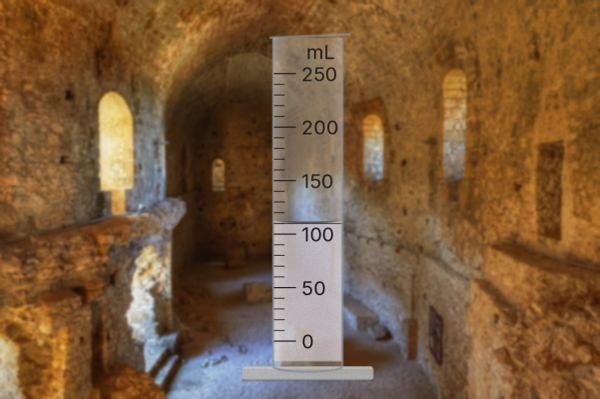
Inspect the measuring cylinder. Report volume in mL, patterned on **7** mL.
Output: **110** mL
